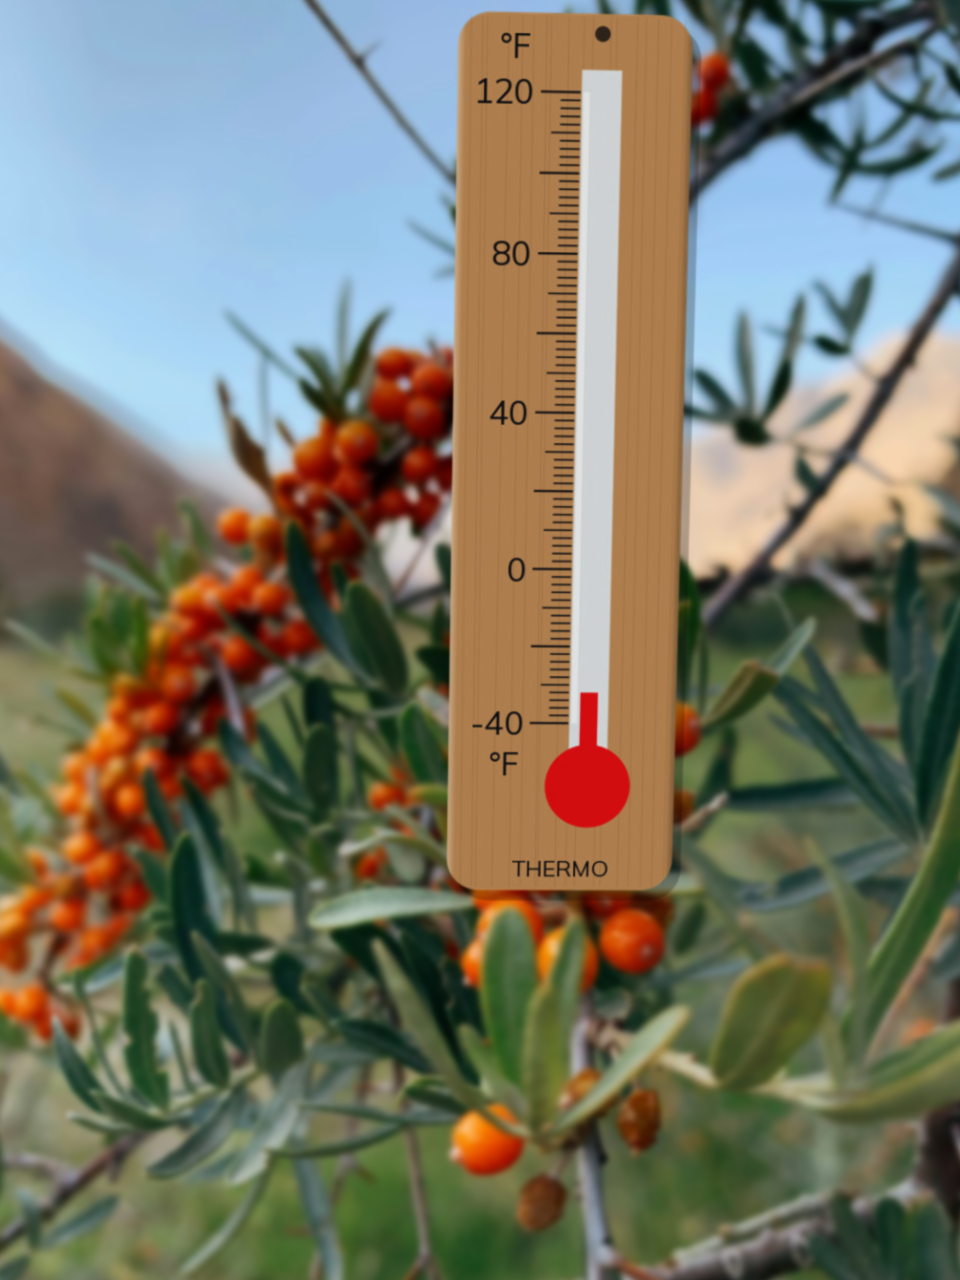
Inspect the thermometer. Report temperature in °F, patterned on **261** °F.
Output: **-32** °F
